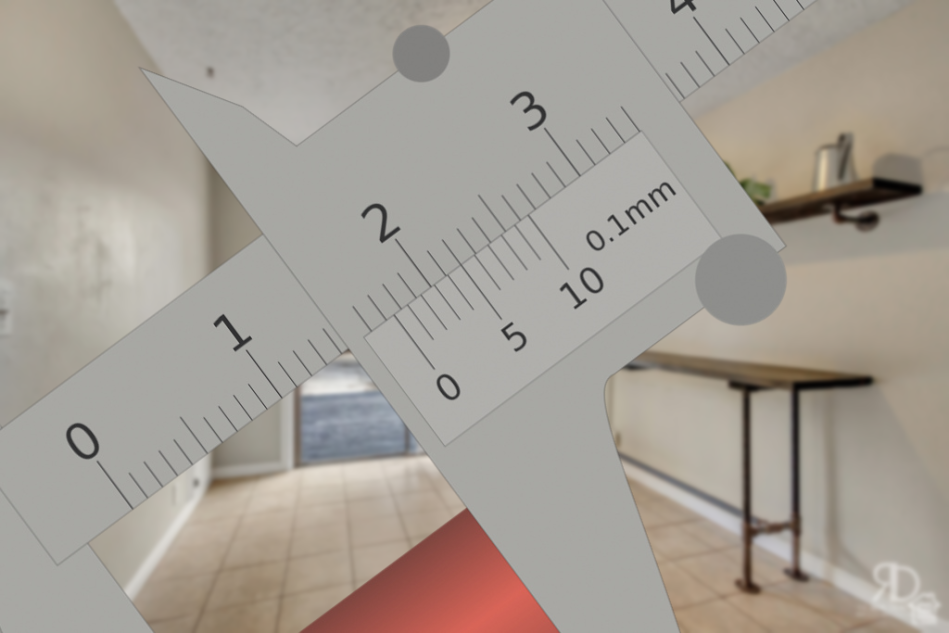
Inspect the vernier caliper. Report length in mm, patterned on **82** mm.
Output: **17.5** mm
